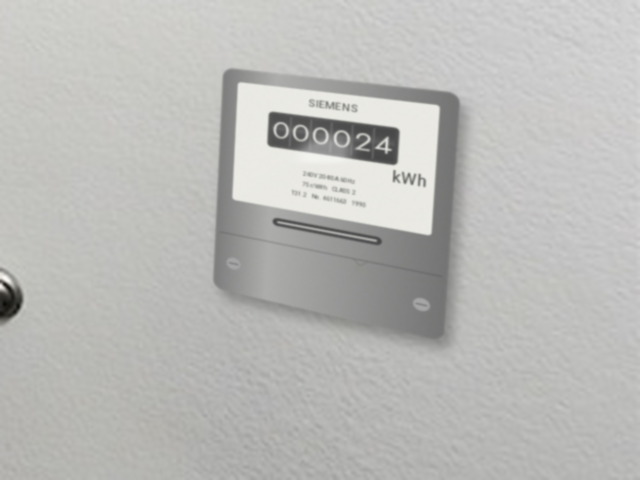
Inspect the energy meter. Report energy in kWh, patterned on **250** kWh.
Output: **24** kWh
